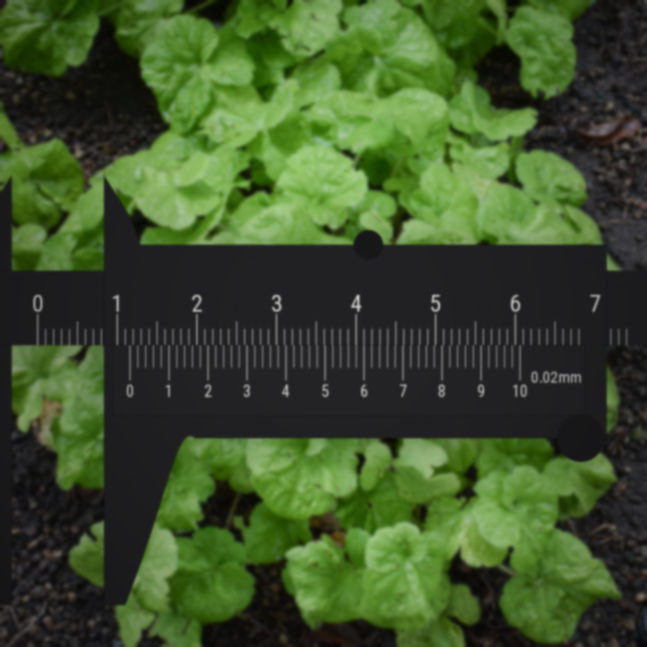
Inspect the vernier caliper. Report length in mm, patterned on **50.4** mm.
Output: **11.6** mm
